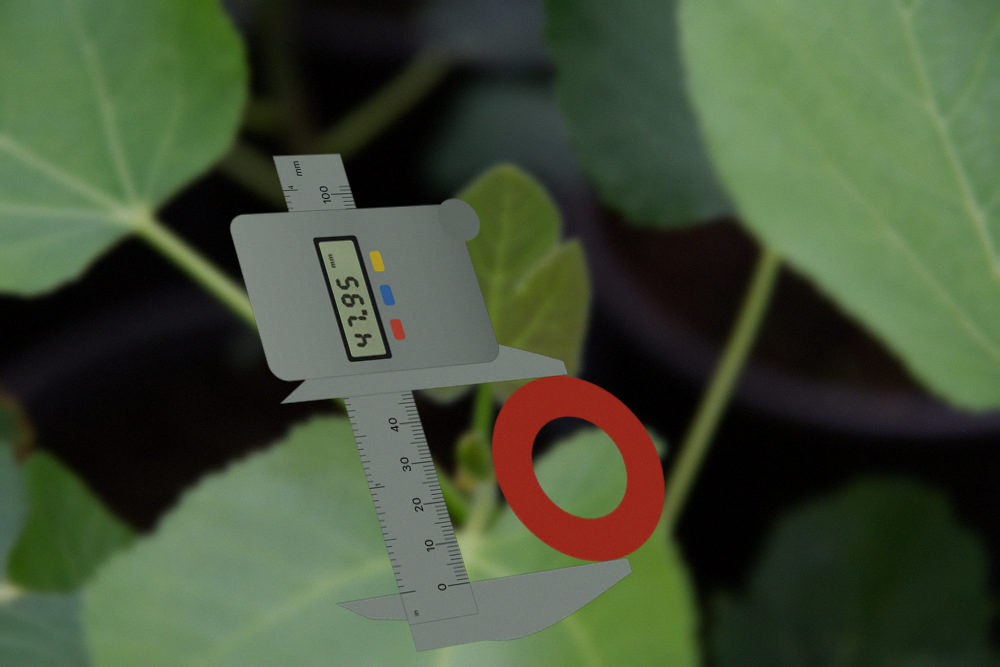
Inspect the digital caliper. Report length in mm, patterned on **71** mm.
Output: **47.95** mm
